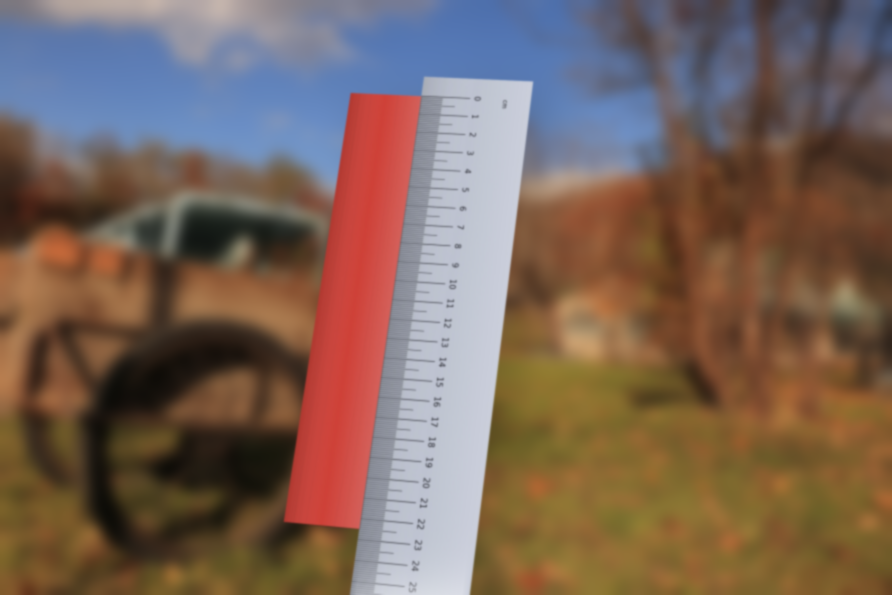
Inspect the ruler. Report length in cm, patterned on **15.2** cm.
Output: **22.5** cm
